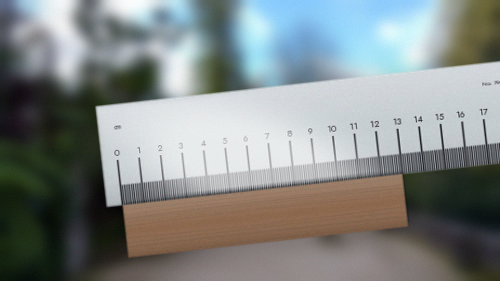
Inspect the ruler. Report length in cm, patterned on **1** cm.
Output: **13** cm
